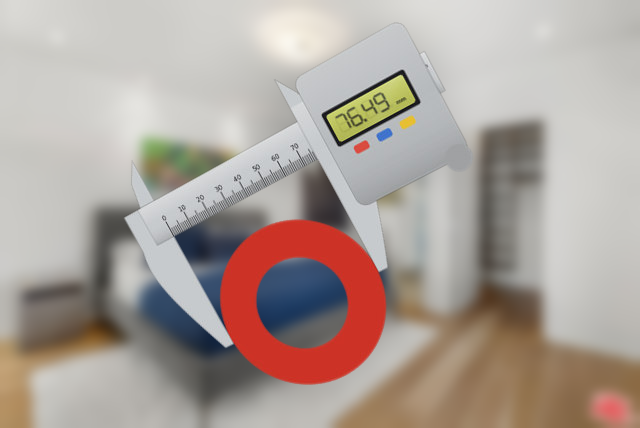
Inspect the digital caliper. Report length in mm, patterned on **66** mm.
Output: **76.49** mm
